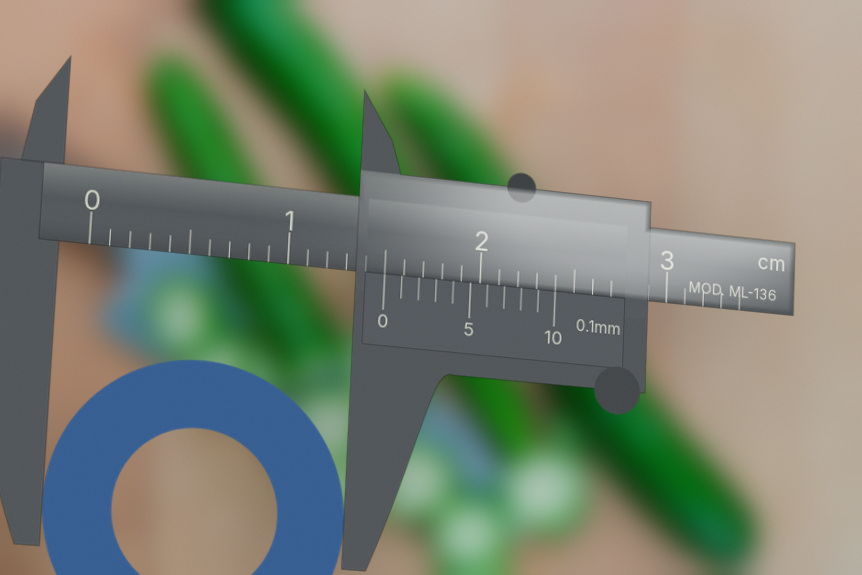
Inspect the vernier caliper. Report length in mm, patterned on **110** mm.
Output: **15.0** mm
